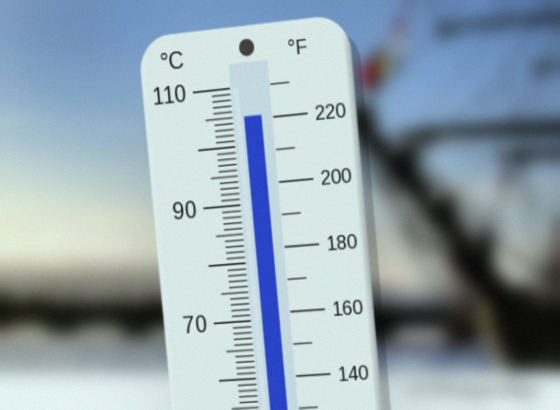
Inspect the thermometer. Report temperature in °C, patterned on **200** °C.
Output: **105** °C
